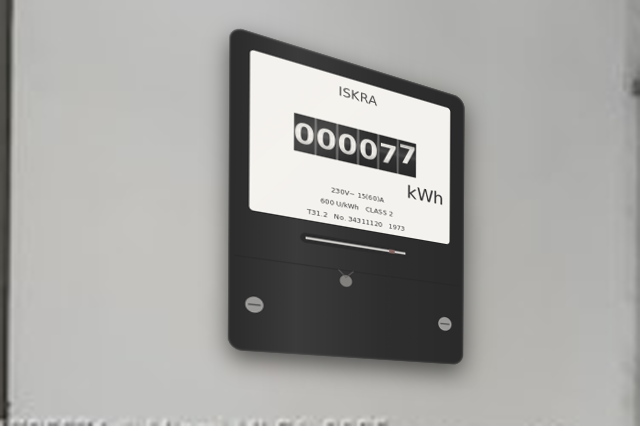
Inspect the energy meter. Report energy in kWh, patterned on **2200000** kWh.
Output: **77** kWh
